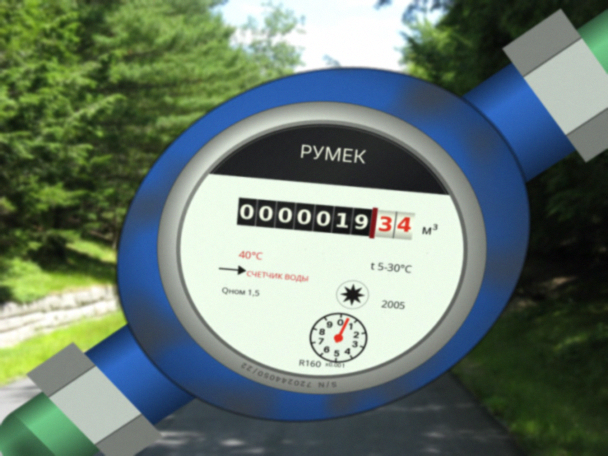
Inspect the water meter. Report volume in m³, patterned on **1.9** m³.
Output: **19.340** m³
